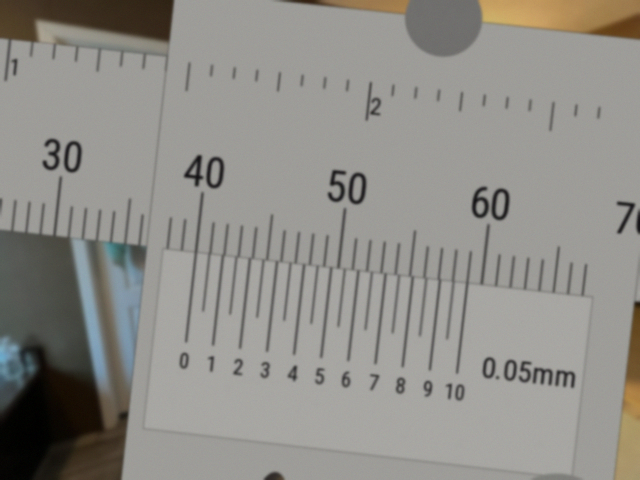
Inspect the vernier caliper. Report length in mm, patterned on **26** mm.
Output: **40.0** mm
